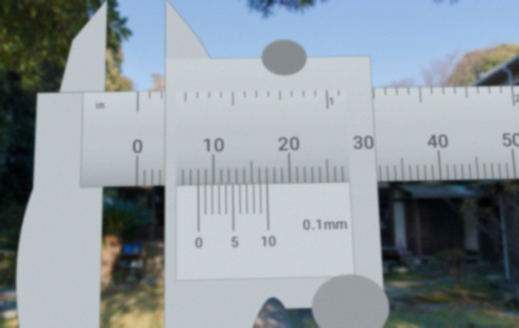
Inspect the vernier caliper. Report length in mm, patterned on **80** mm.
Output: **8.0** mm
